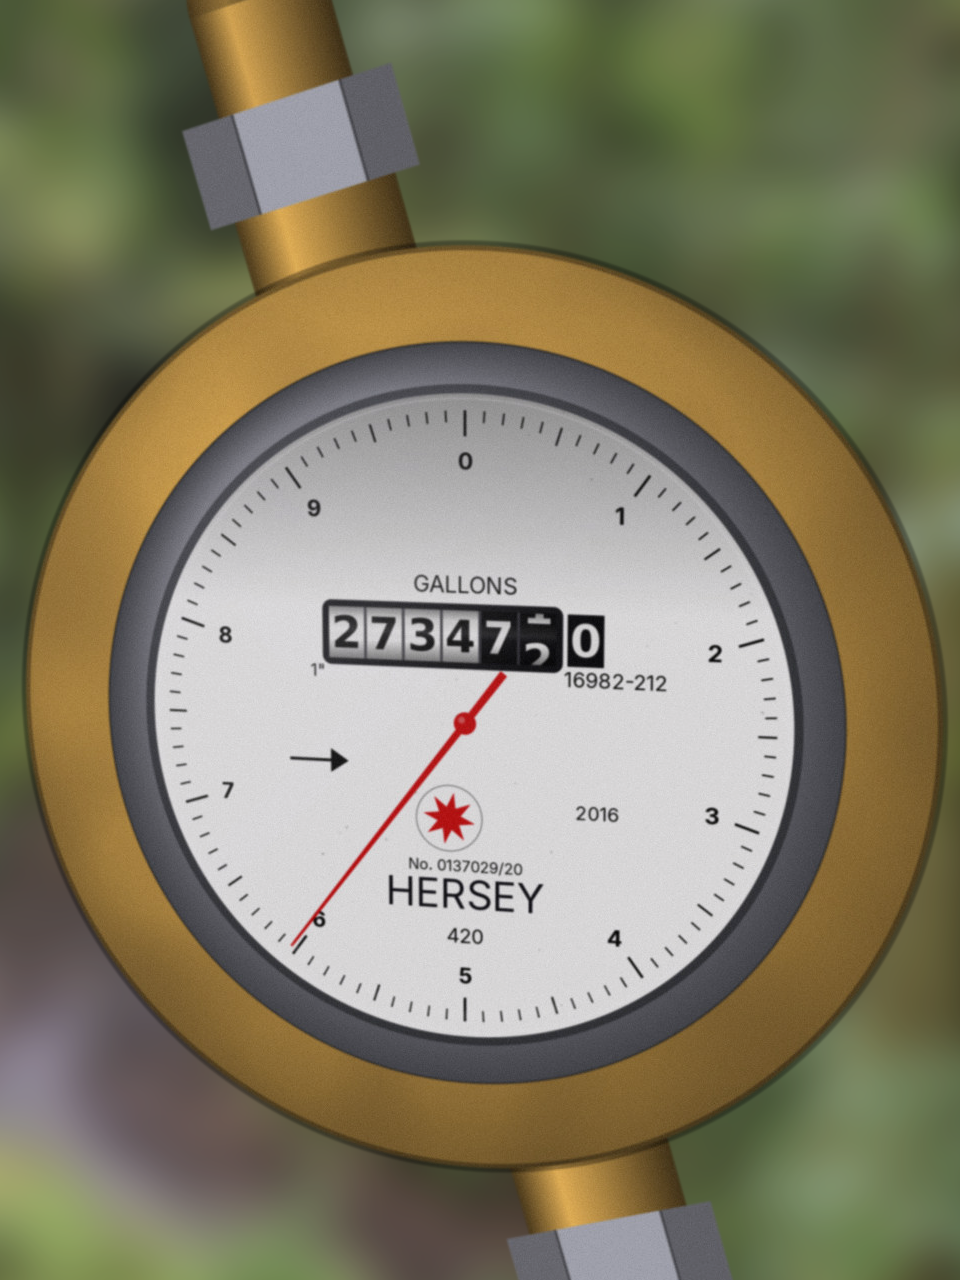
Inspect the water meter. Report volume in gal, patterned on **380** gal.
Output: **2734716.0** gal
